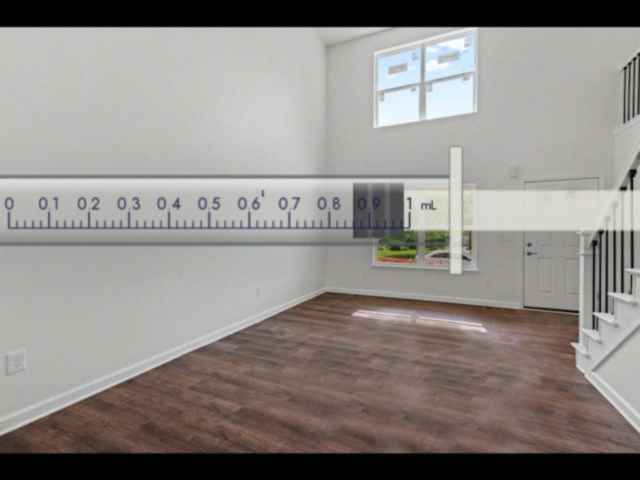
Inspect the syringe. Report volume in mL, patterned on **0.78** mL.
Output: **0.86** mL
